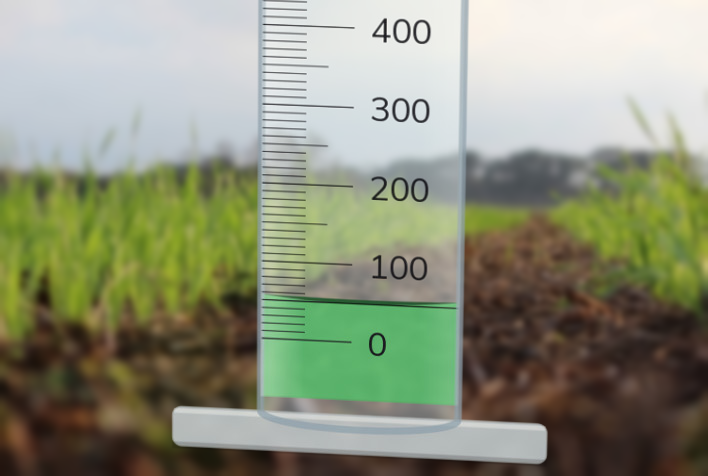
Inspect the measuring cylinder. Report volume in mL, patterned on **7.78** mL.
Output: **50** mL
